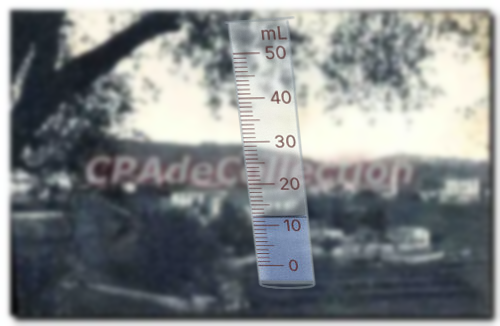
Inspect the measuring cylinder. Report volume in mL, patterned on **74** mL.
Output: **12** mL
